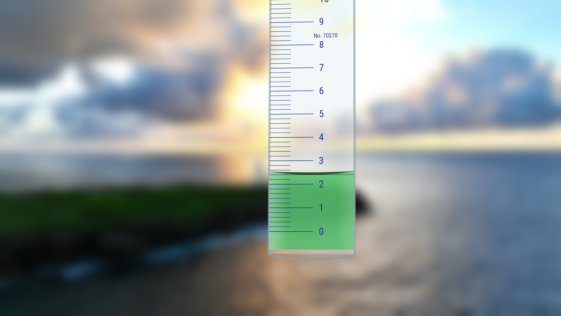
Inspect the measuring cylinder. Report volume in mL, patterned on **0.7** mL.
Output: **2.4** mL
